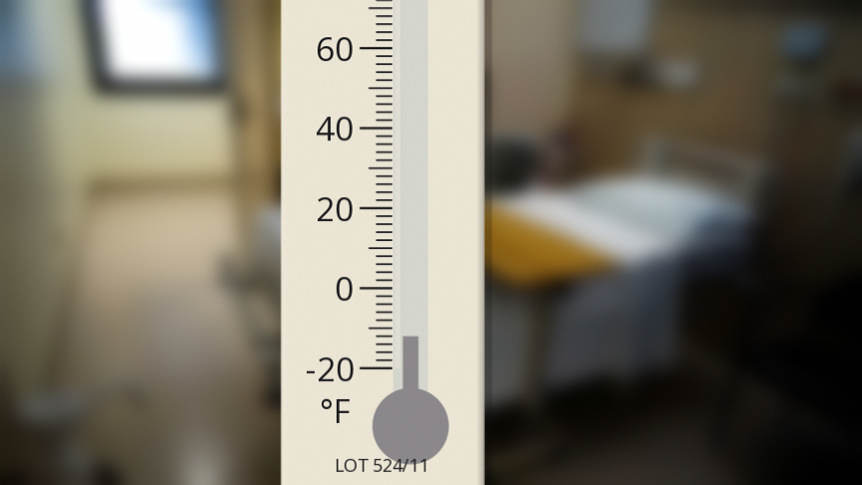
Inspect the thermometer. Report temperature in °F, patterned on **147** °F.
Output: **-12** °F
